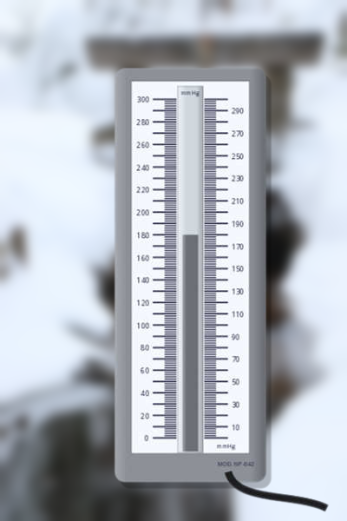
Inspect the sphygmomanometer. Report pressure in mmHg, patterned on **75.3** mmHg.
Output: **180** mmHg
